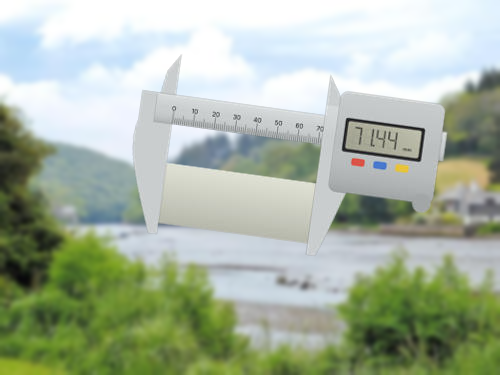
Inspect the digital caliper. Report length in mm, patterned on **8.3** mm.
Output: **71.44** mm
